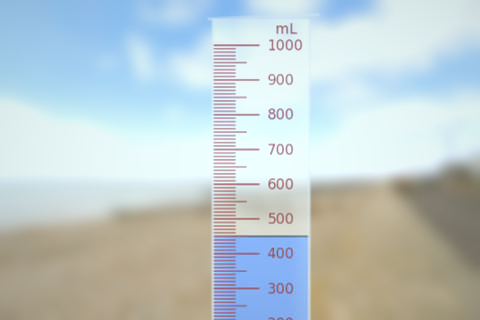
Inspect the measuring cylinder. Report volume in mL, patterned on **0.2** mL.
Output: **450** mL
